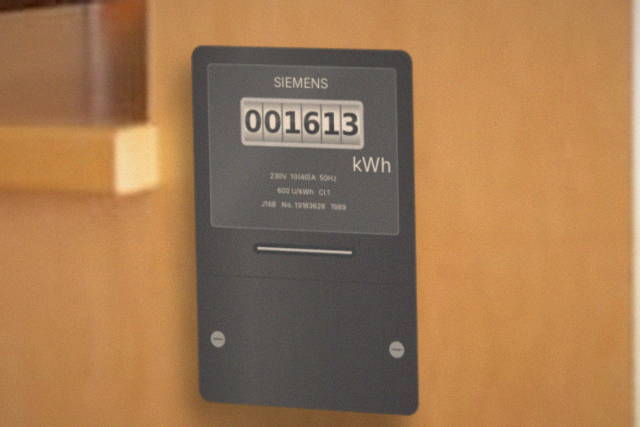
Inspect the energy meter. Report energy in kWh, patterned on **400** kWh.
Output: **1613** kWh
